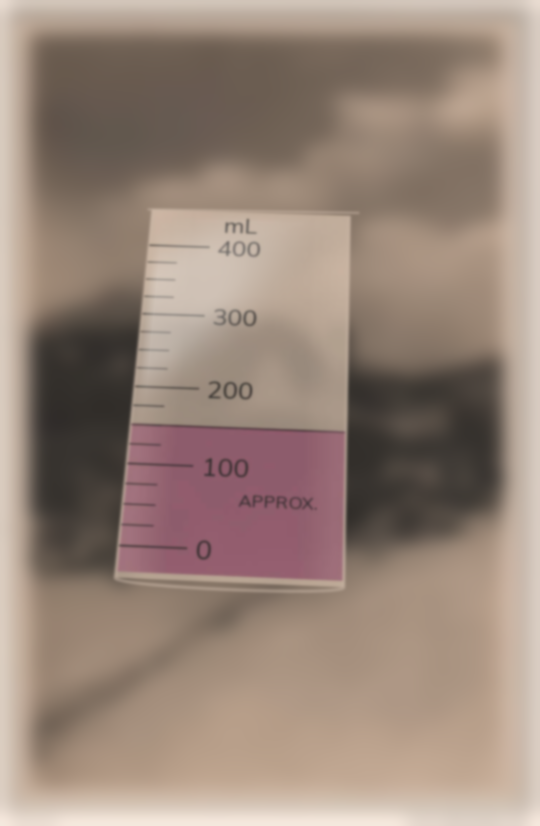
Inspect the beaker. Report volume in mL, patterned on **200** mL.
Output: **150** mL
